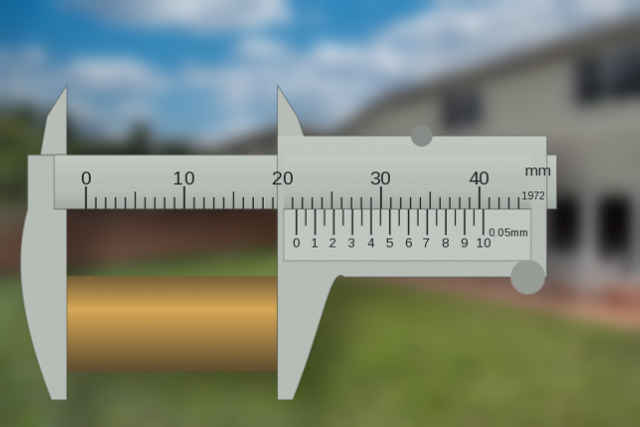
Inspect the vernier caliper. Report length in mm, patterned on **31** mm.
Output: **21.4** mm
